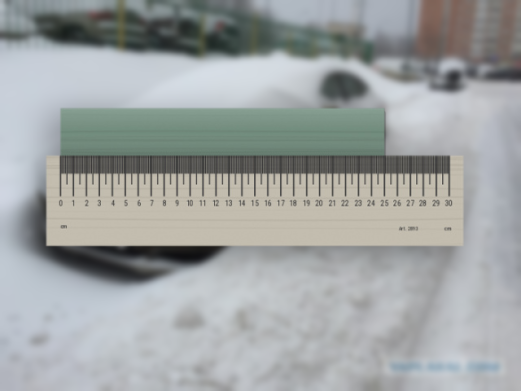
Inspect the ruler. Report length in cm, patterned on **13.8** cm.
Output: **25** cm
